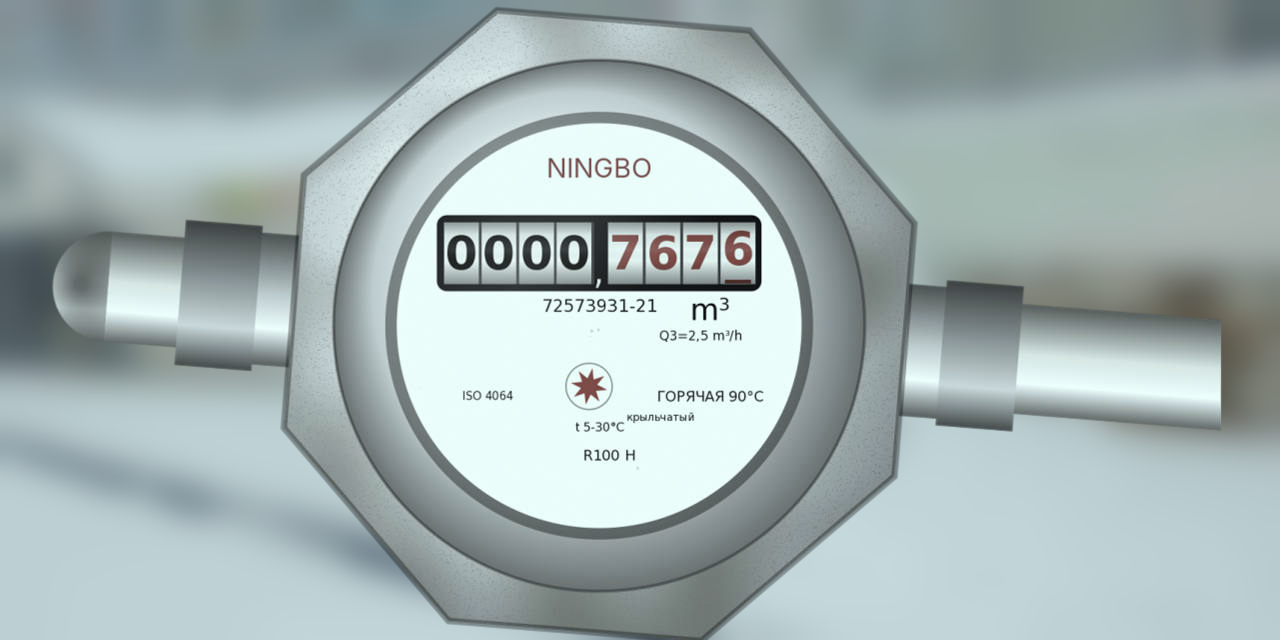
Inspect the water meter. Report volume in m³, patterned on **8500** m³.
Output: **0.7676** m³
